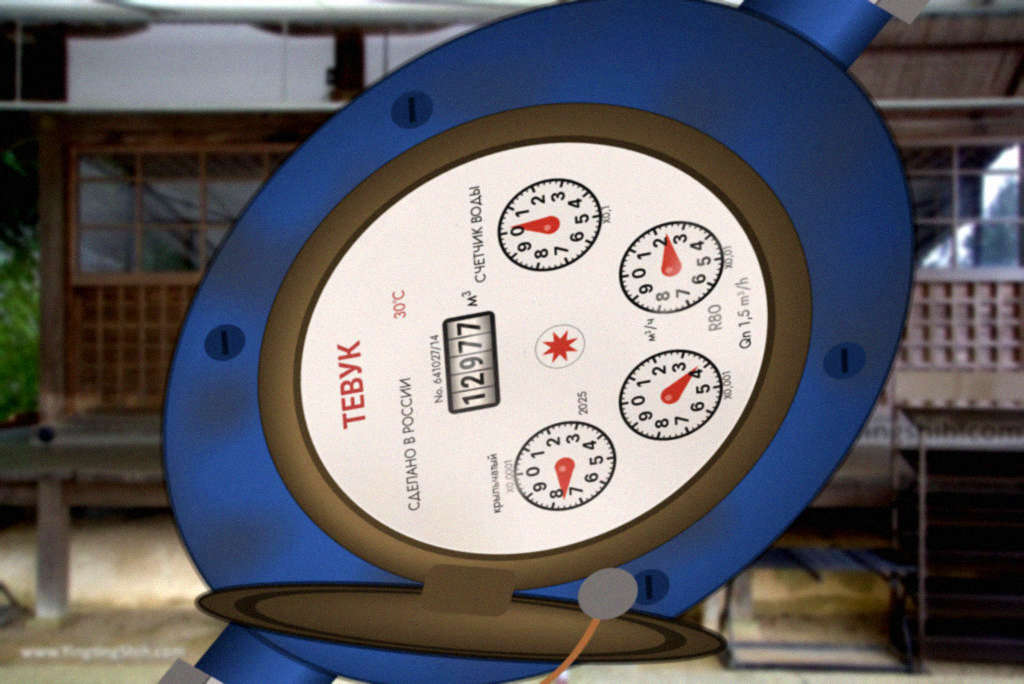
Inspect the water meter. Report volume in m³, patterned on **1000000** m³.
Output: **12977.0237** m³
